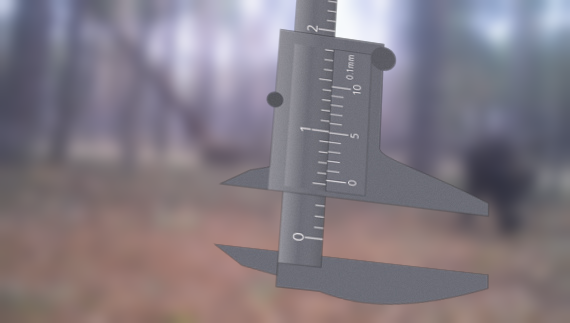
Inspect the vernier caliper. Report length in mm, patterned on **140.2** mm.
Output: **5.4** mm
